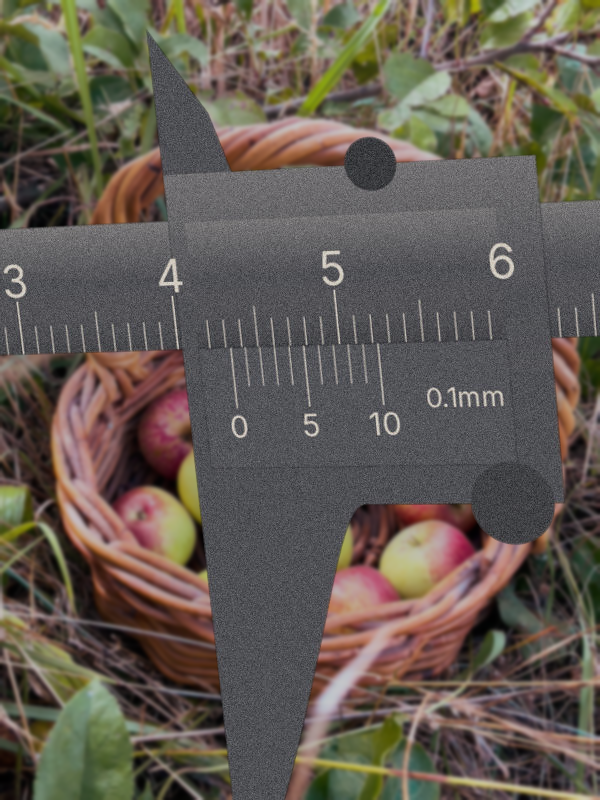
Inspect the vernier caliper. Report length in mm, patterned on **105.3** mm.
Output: **43.3** mm
